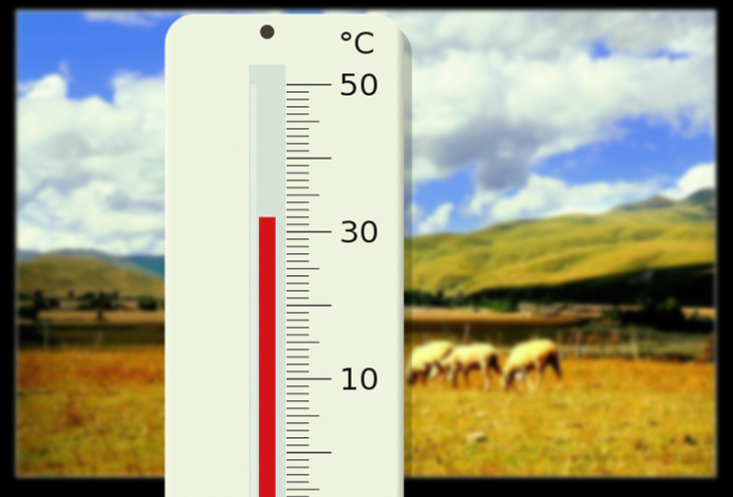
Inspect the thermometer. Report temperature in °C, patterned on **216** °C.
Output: **32** °C
